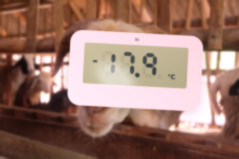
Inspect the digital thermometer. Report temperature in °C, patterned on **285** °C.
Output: **-17.9** °C
